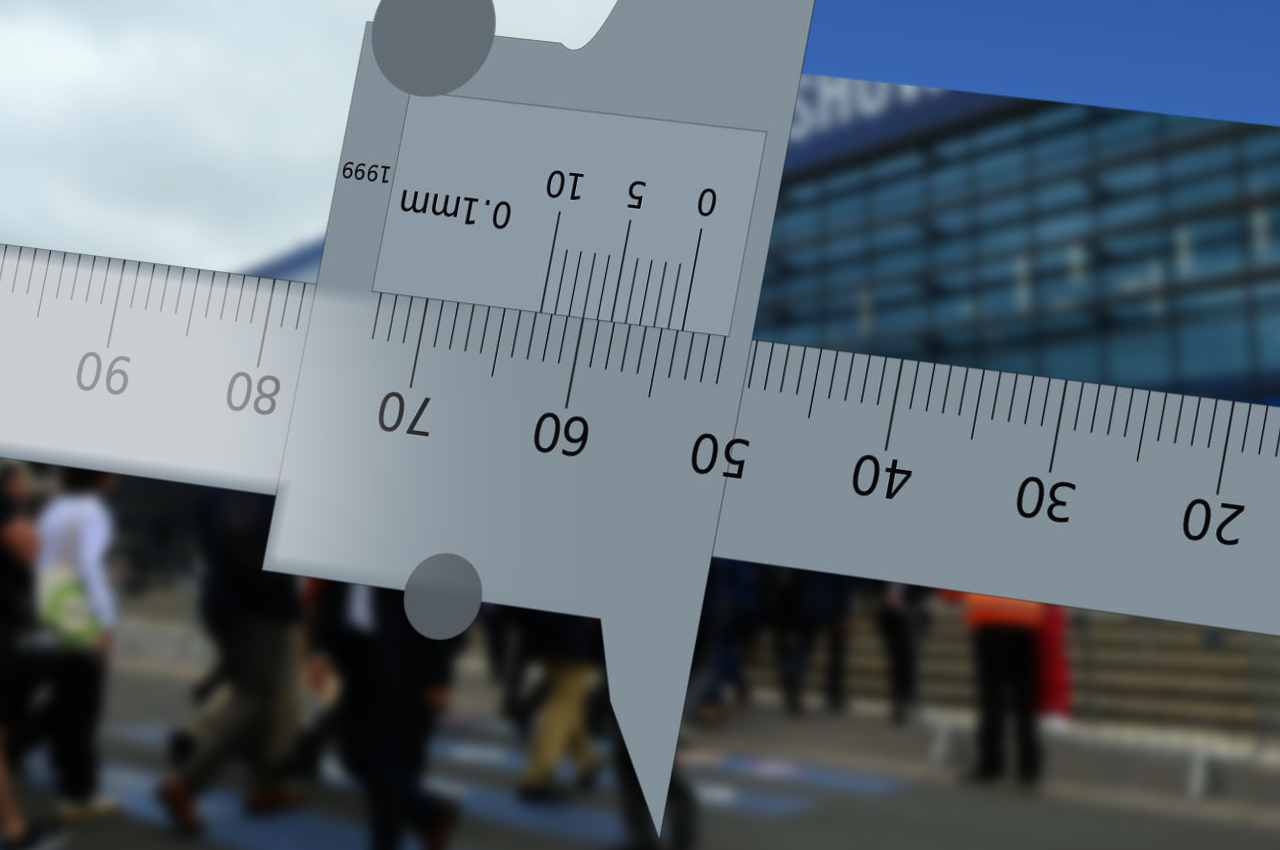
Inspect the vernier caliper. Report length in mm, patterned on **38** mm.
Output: **53.7** mm
